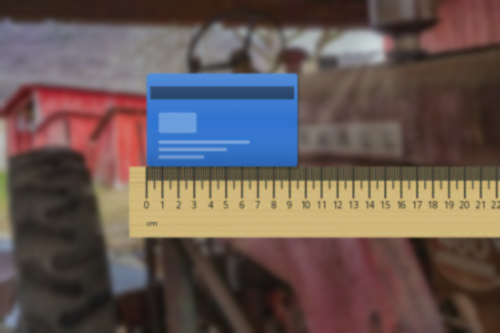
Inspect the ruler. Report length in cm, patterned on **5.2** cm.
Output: **9.5** cm
